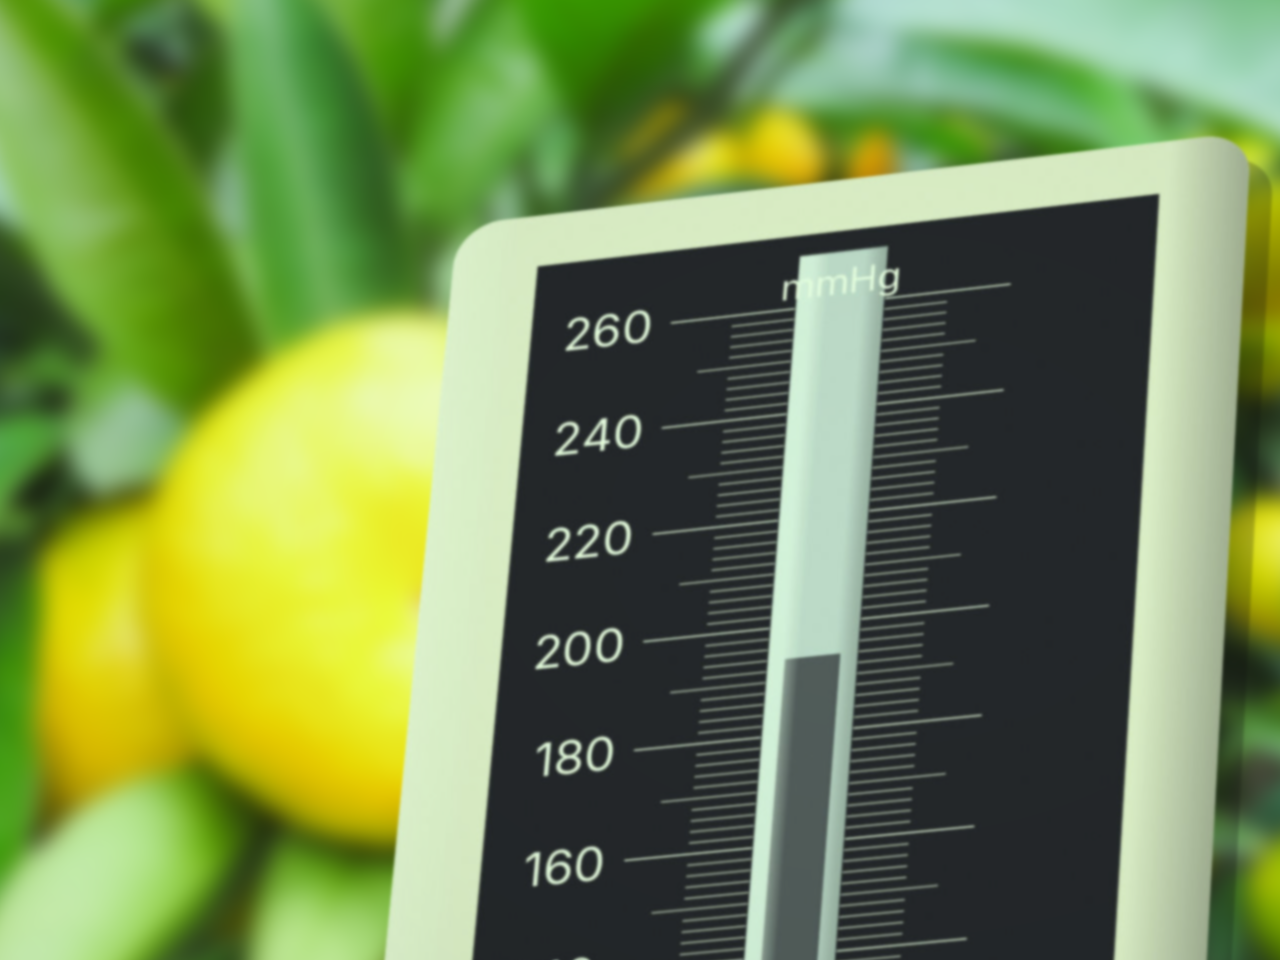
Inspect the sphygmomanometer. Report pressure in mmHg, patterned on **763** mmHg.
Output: **194** mmHg
